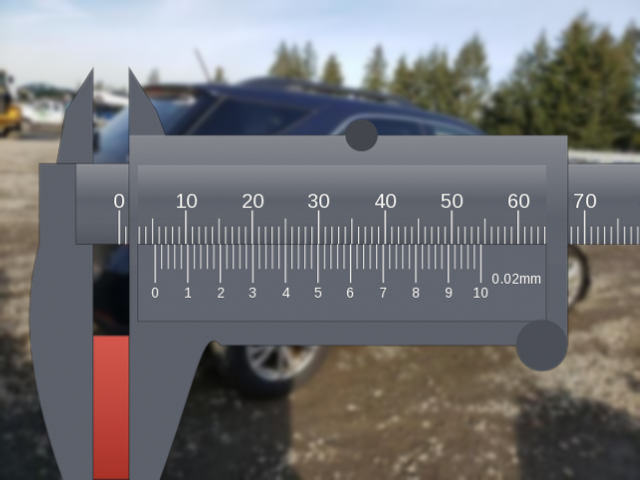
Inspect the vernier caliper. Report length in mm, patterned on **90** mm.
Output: **5.4** mm
